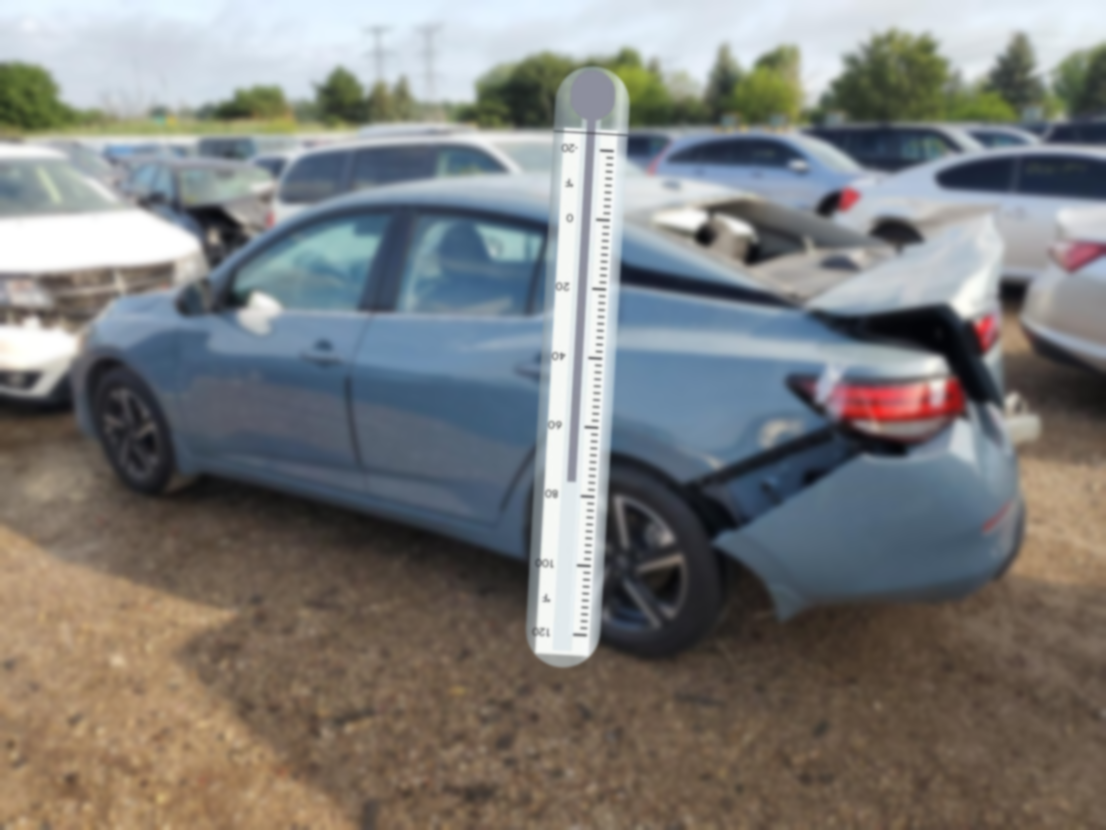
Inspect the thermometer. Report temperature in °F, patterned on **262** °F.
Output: **76** °F
